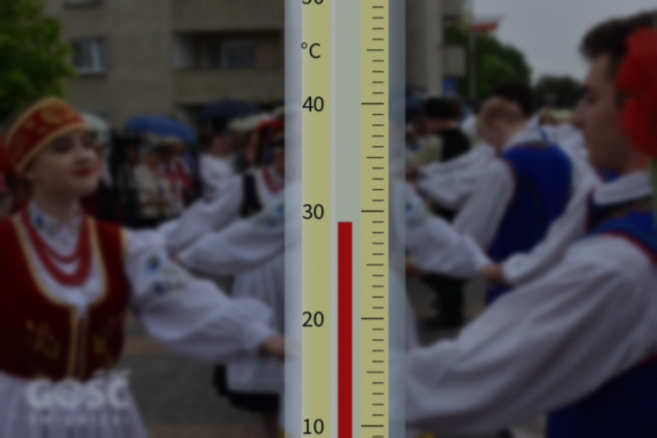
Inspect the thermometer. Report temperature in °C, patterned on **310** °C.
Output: **29** °C
